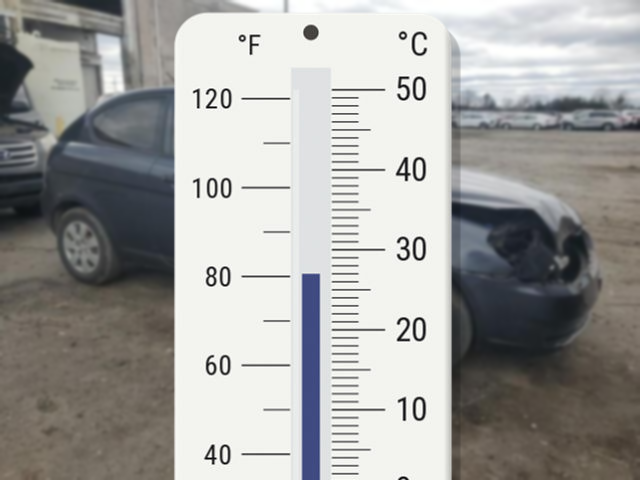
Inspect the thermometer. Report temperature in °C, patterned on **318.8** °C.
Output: **27** °C
